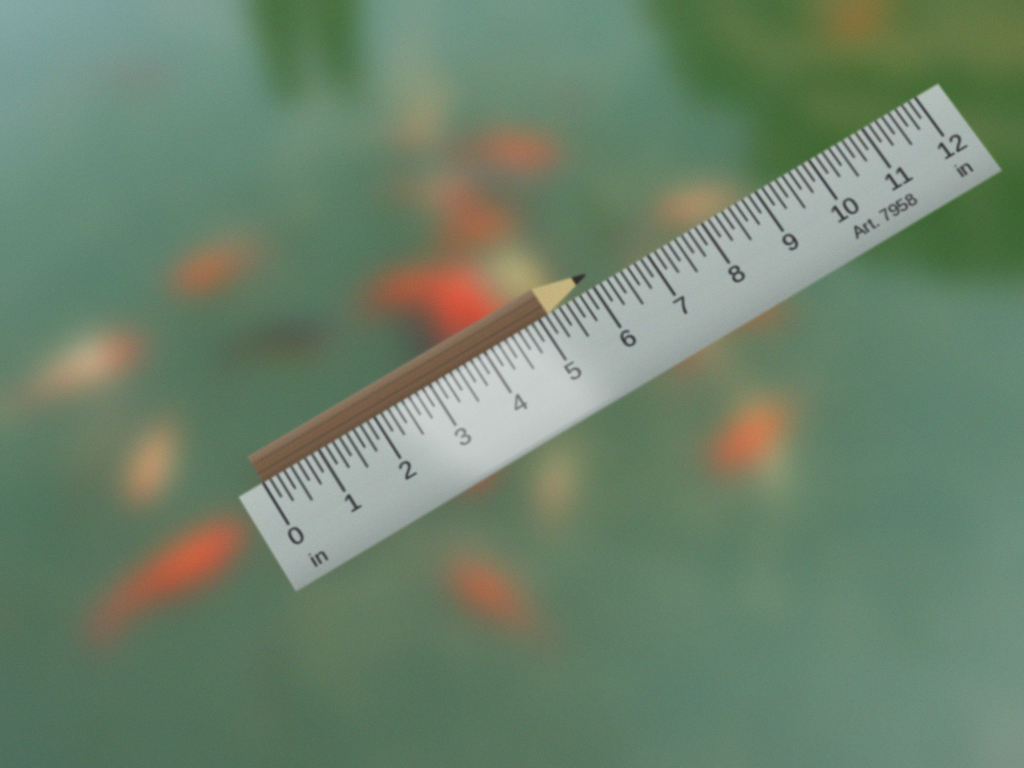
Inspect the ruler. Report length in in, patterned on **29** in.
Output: **6** in
